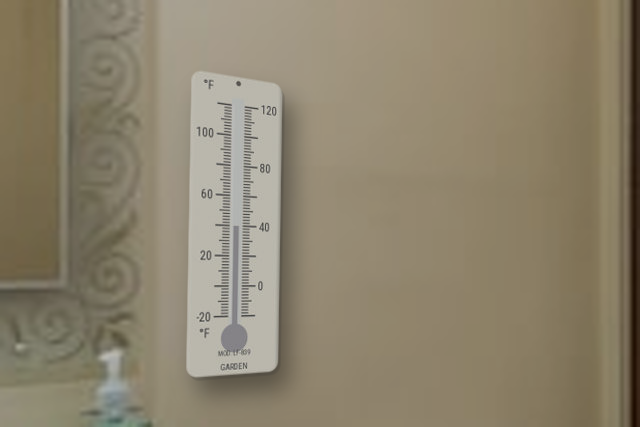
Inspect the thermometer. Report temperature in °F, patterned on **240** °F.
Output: **40** °F
